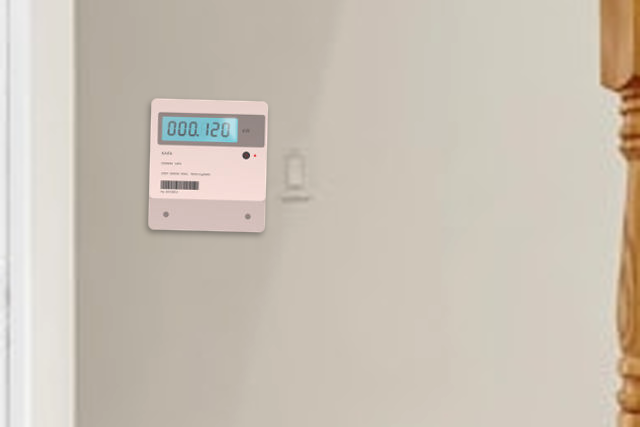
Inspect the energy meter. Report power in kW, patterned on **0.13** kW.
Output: **0.120** kW
